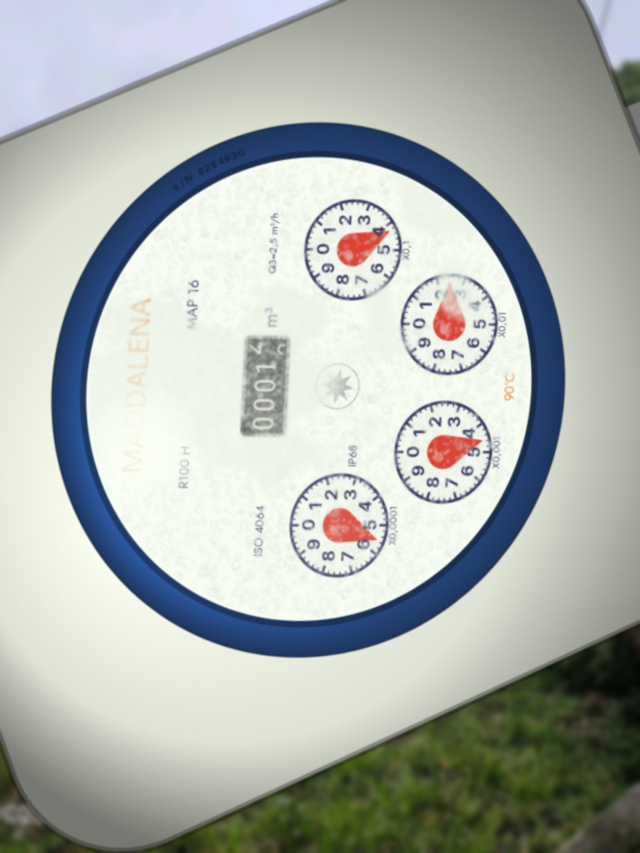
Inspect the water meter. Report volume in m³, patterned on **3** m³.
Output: **12.4245** m³
